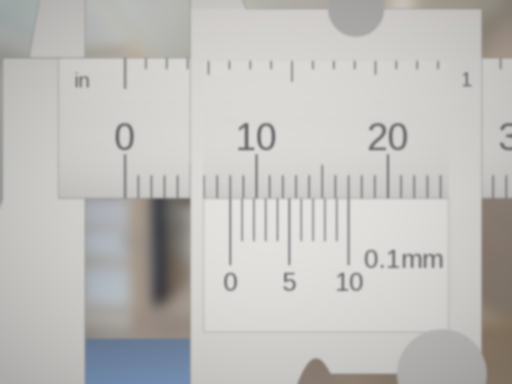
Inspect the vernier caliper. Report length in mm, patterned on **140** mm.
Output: **8.0** mm
